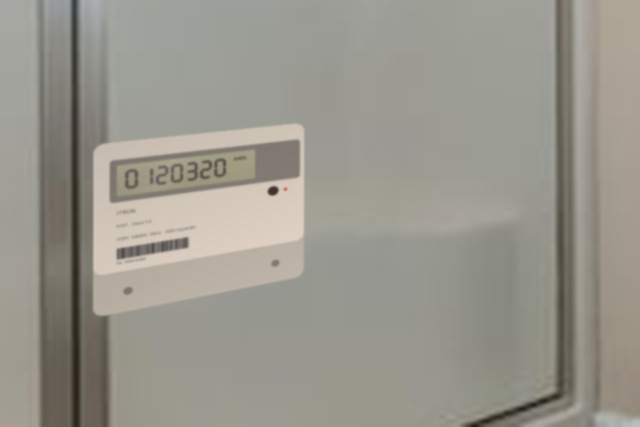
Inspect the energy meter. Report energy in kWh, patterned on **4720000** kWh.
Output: **120320** kWh
